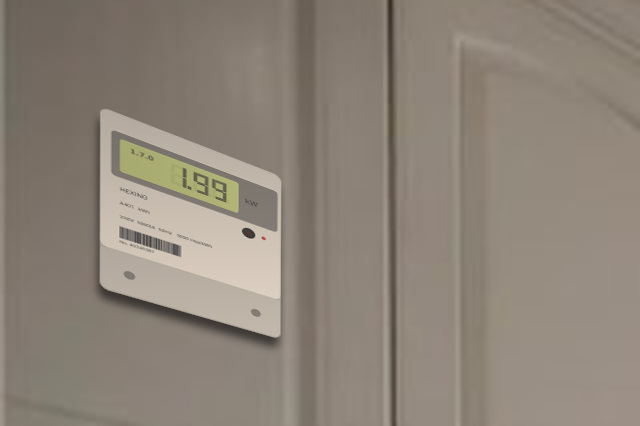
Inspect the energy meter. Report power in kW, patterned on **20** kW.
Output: **1.99** kW
